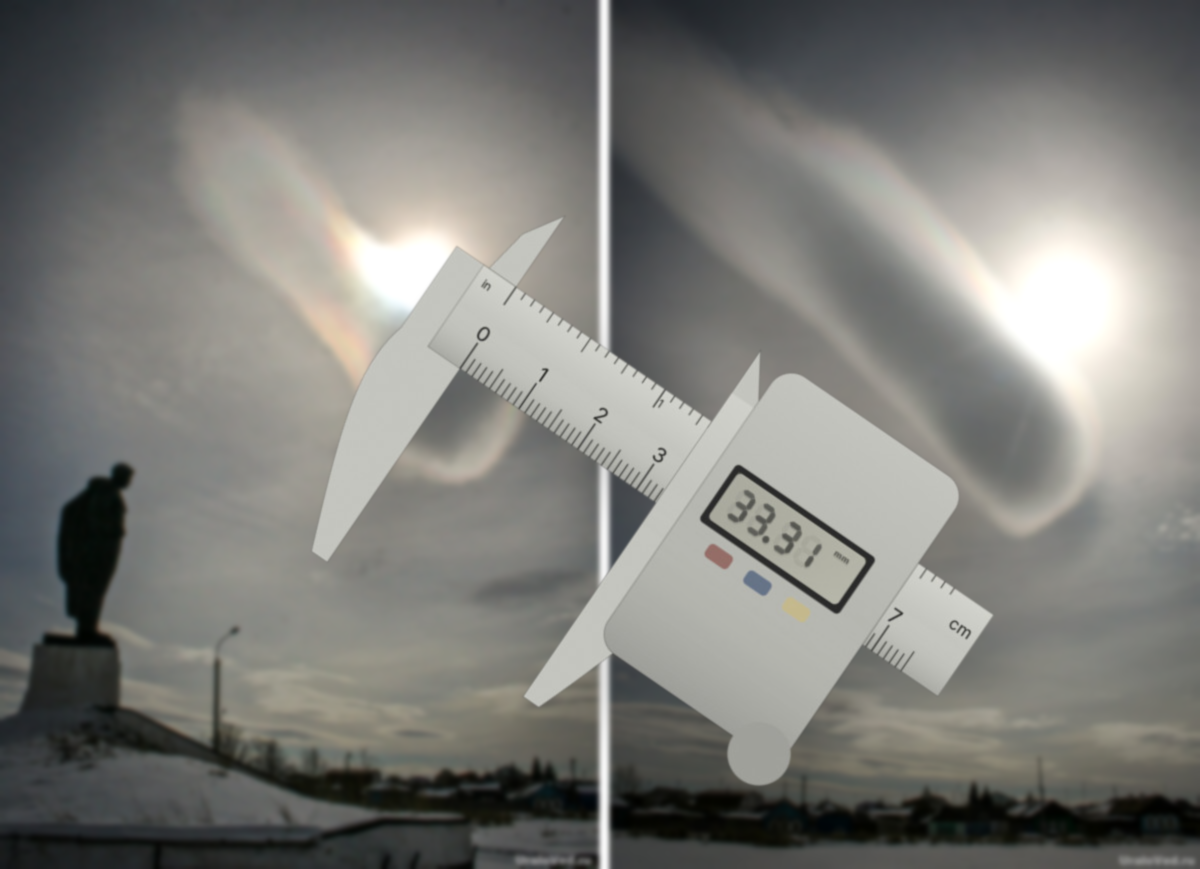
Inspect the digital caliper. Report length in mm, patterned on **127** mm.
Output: **33.31** mm
